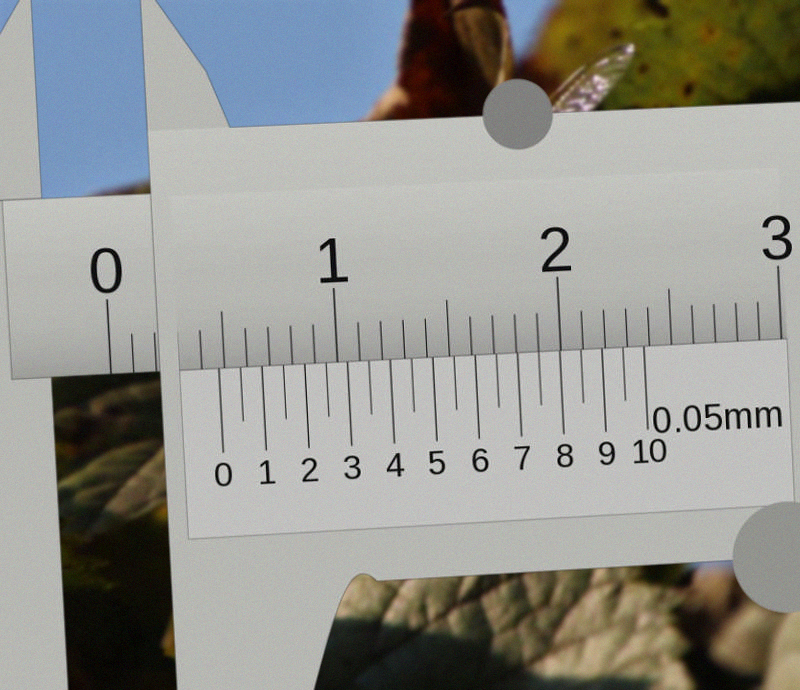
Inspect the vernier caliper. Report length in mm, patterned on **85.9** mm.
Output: **4.75** mm
